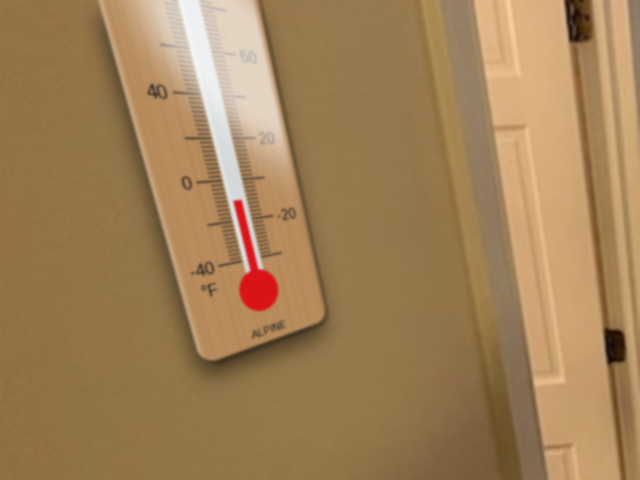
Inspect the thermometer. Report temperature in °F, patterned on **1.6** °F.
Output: **-10** °F
